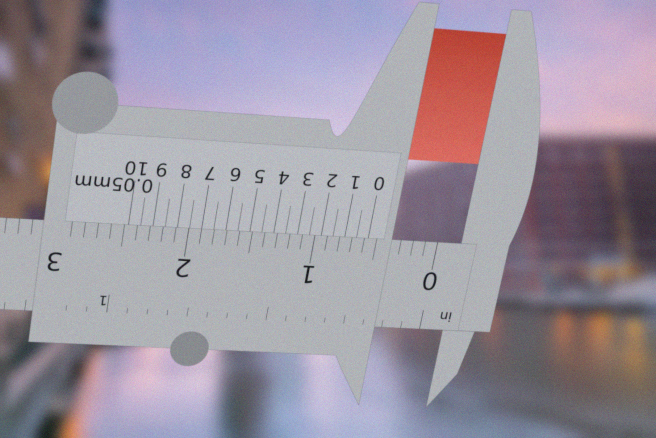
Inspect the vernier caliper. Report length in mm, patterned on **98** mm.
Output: **5.7** mm
